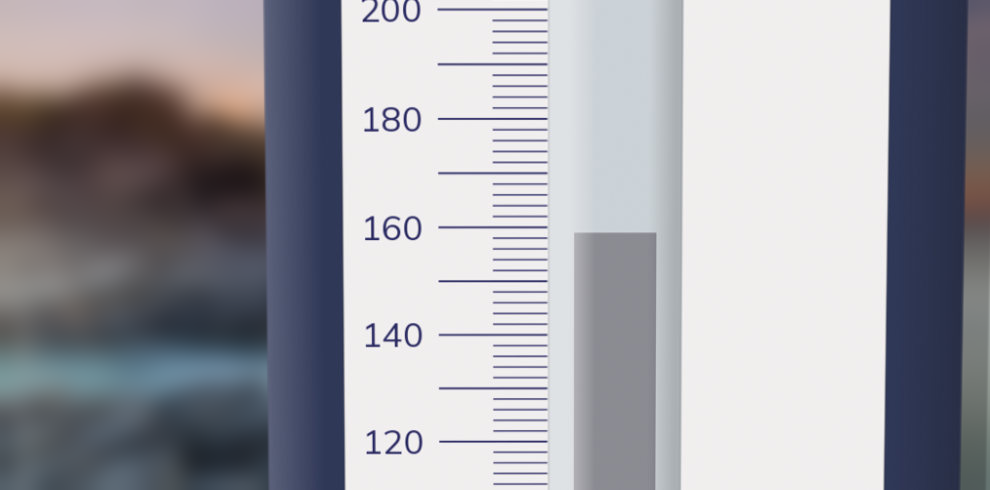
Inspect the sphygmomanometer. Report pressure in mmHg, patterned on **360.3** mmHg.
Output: **159** mmHg
